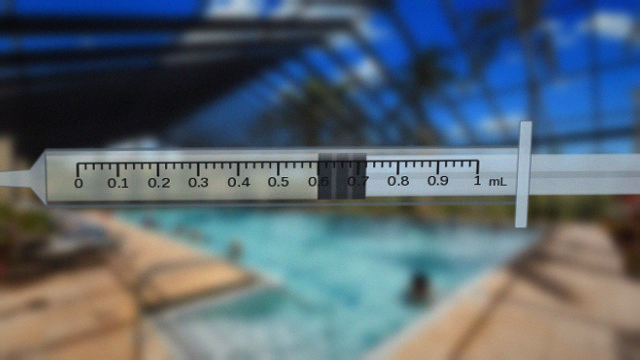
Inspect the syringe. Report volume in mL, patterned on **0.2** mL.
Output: **0.6** mL
